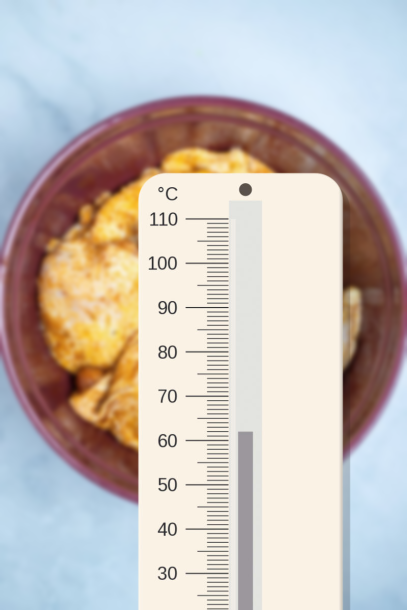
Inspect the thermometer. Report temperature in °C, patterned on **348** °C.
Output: **62** °C
